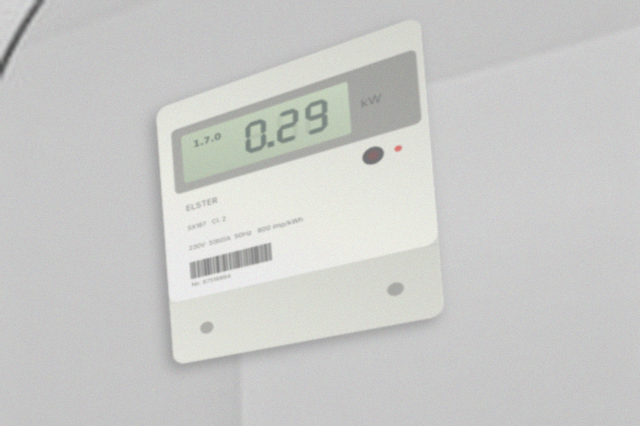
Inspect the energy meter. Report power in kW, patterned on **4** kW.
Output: **0.29** kW
